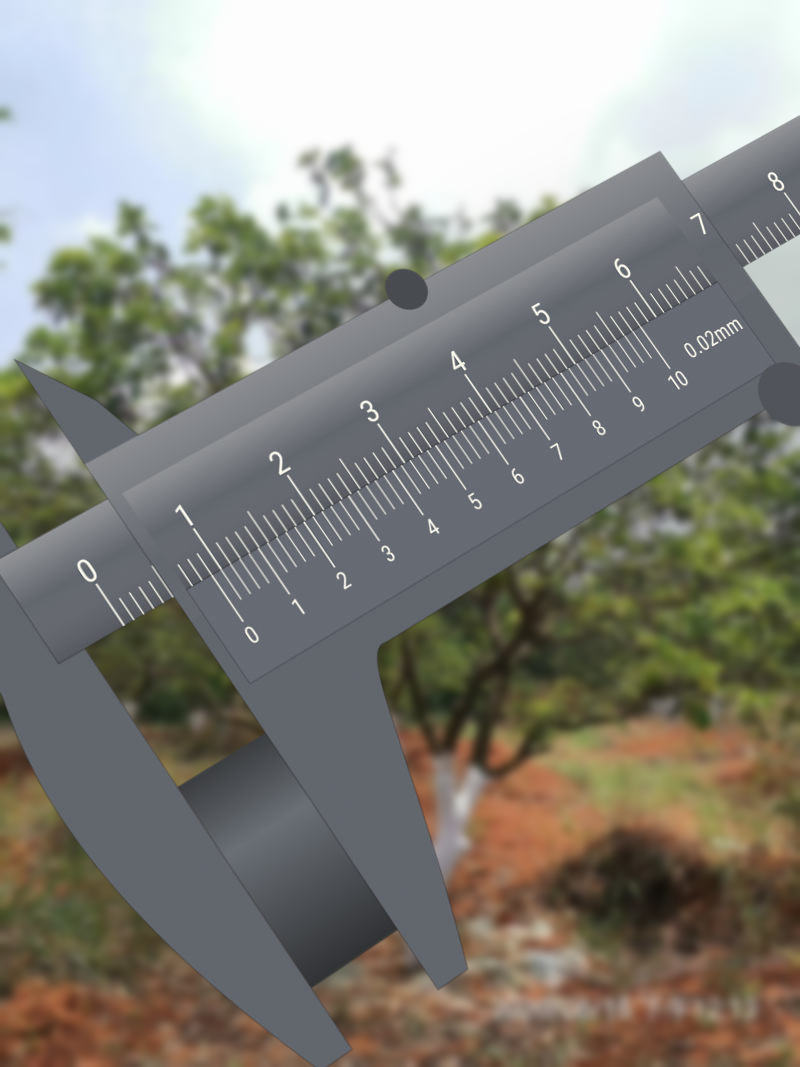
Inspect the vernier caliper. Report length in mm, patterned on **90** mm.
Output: **9.0** mm
